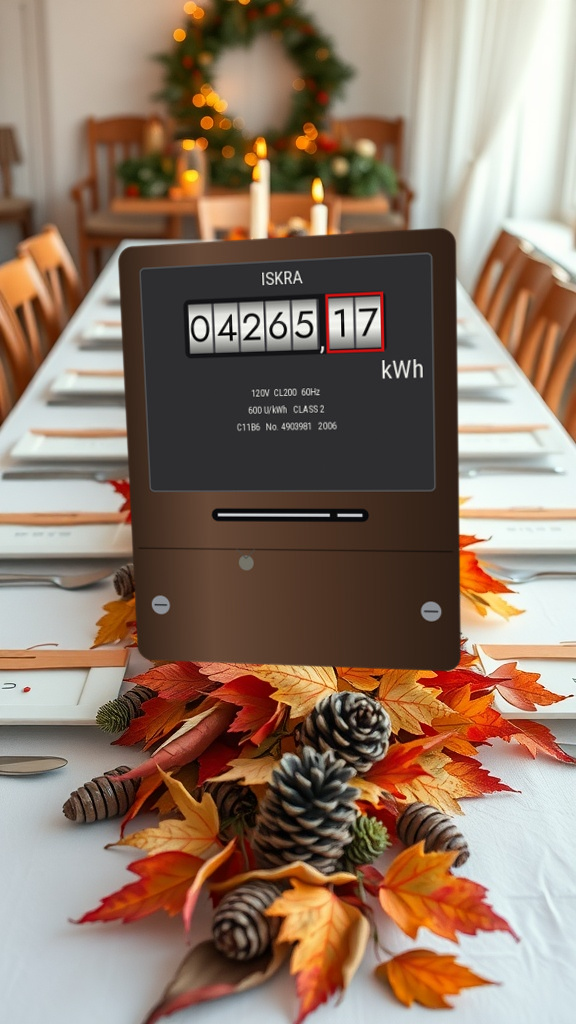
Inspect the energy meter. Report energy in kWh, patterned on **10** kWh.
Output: **4265.17** kWh
